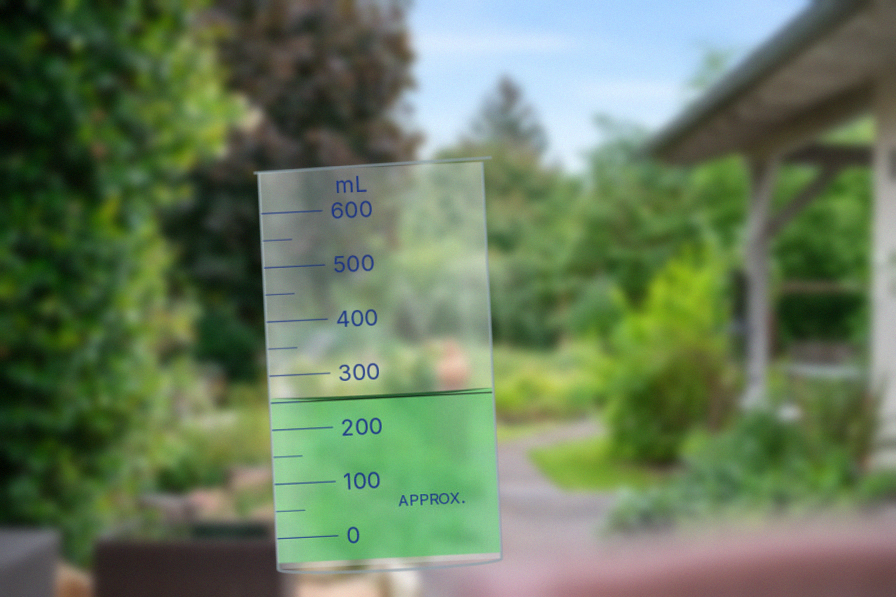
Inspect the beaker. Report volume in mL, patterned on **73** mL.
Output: **250** mL
